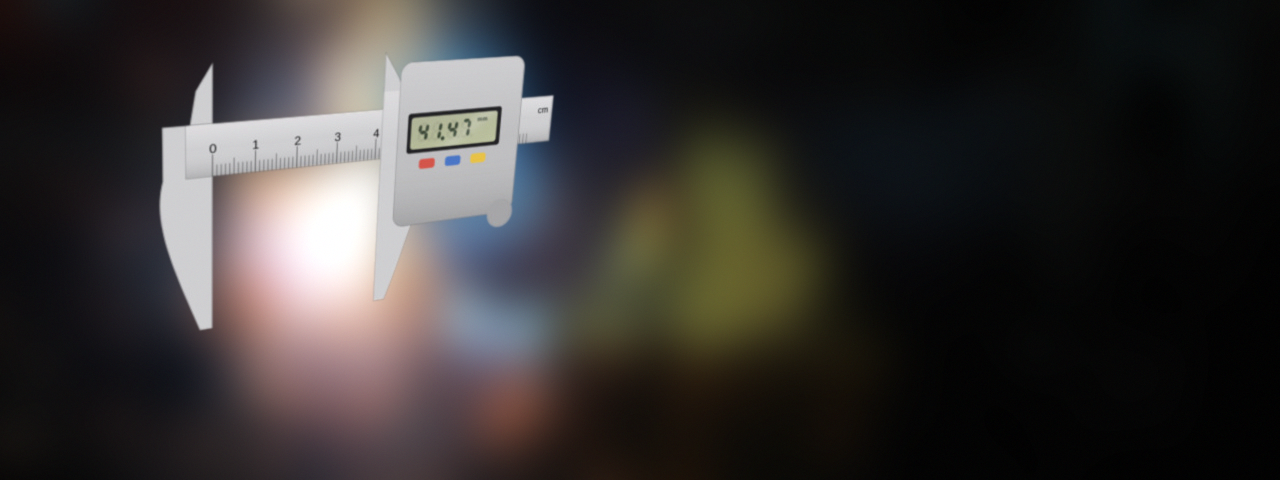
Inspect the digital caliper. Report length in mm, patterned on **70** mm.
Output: **41.47** mm
